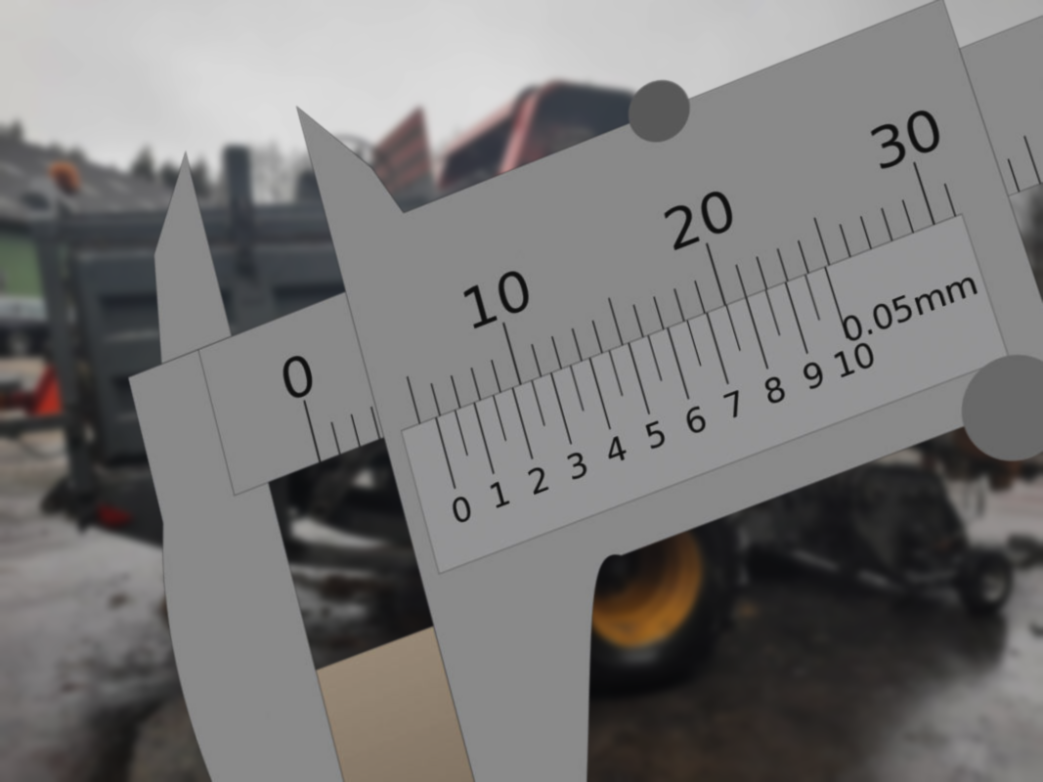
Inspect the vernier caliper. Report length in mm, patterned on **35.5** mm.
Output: **5.8** mm
